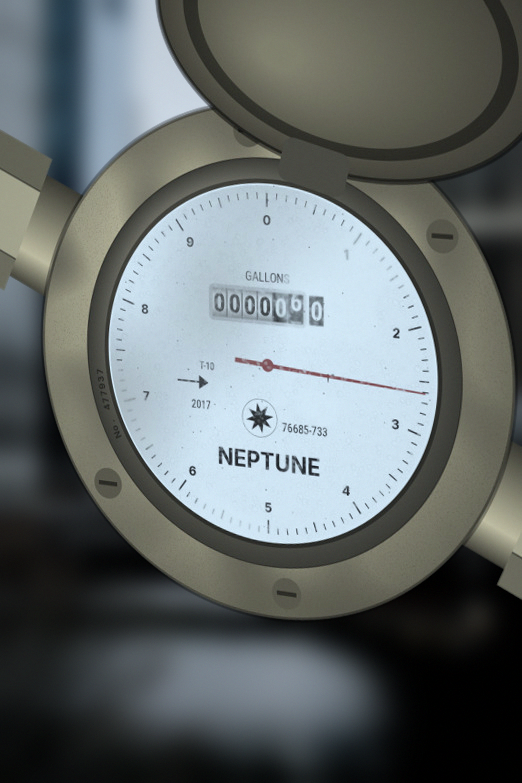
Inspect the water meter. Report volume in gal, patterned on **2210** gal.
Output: **62.6** gal
